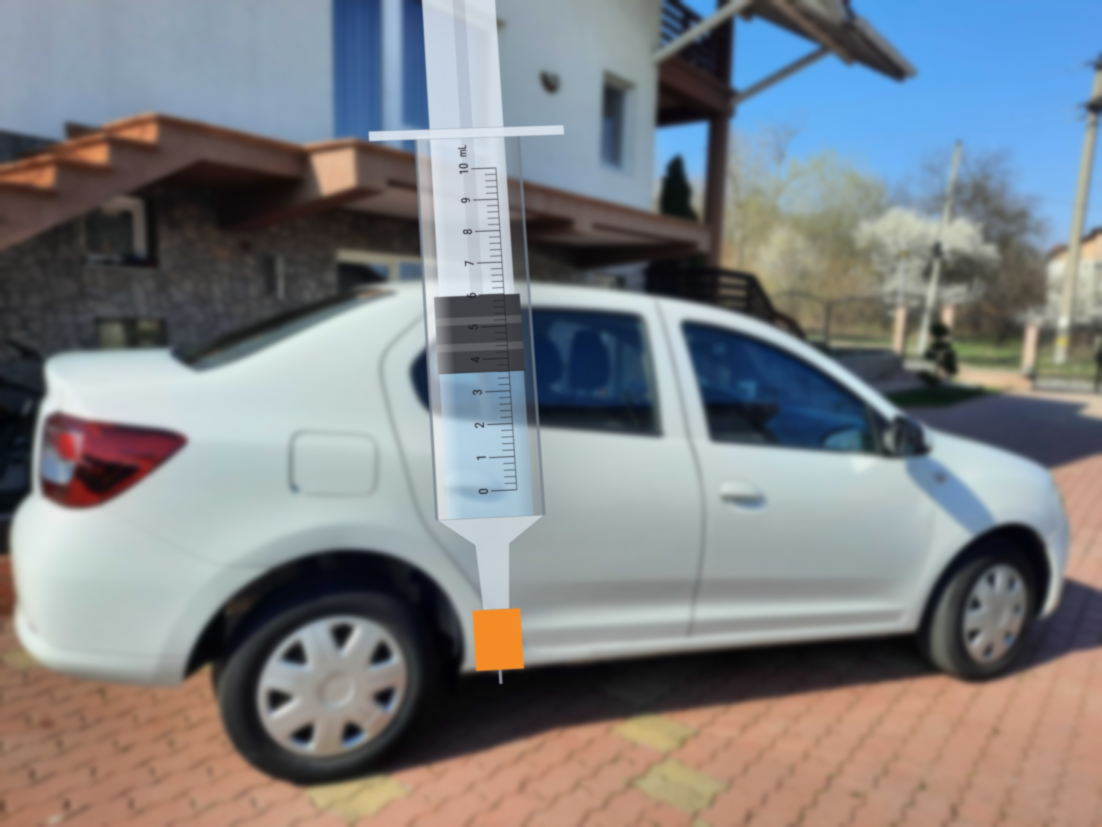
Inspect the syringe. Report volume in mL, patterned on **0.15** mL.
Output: **3.6** mL
